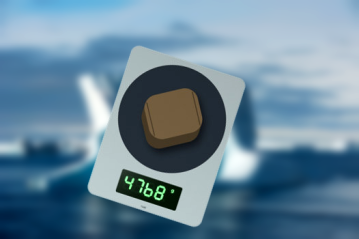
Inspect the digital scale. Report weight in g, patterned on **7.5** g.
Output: **4768** g
